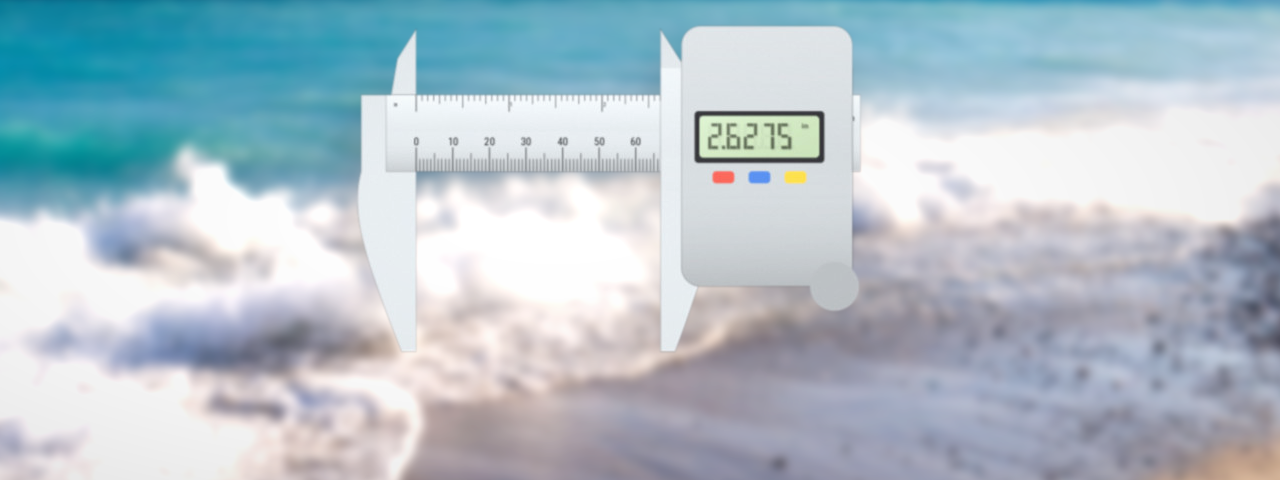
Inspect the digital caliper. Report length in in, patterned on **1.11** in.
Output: **2.6275** in
